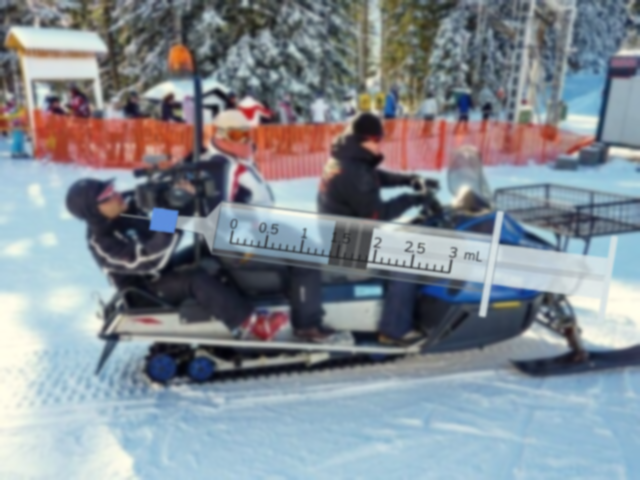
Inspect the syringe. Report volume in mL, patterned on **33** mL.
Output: **1.4** mL
